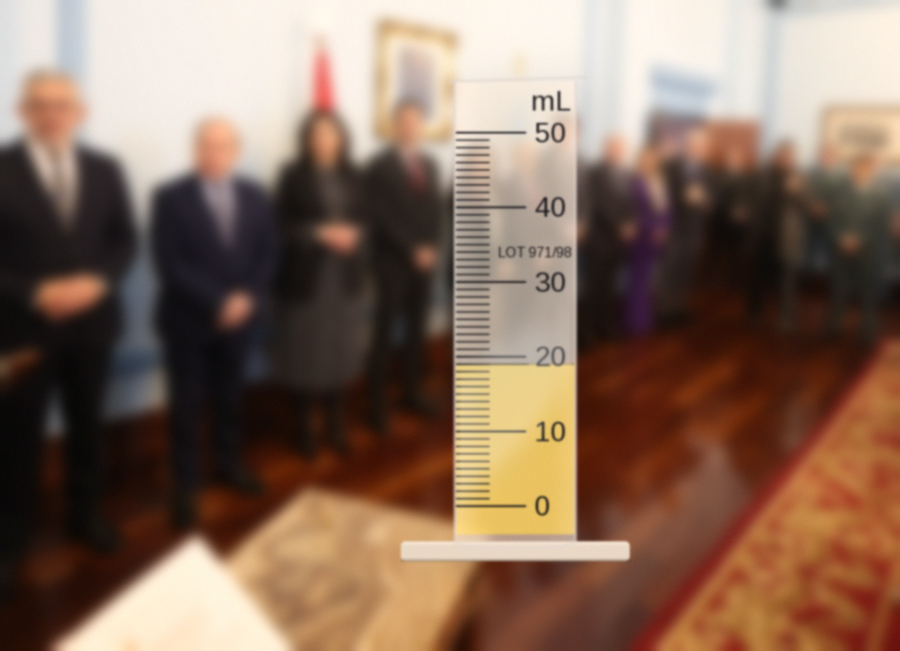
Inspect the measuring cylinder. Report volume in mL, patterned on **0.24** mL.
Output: **19** mL
